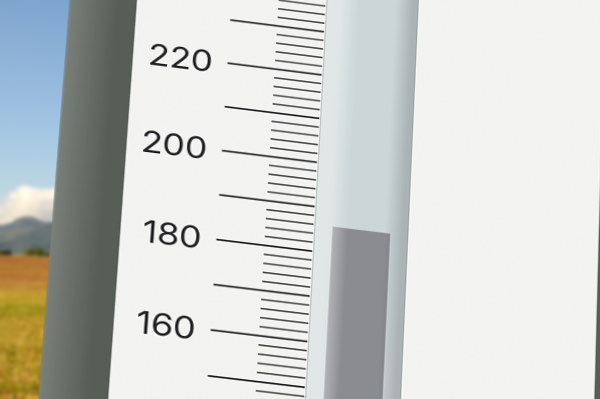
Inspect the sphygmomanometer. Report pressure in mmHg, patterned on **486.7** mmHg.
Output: **186** mmHg
